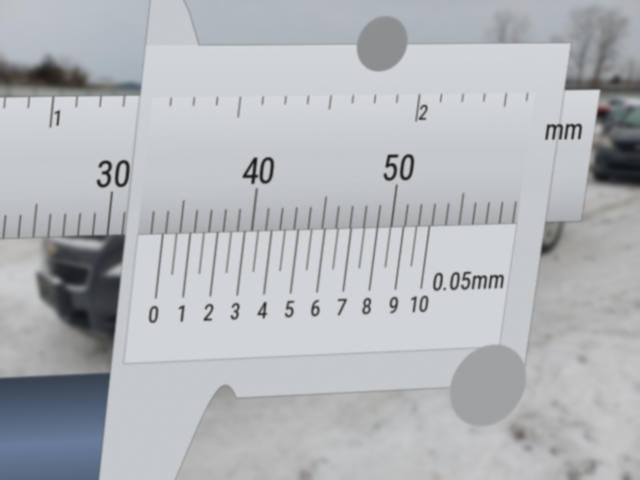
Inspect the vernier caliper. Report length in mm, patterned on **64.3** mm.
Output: **33.8** mm
